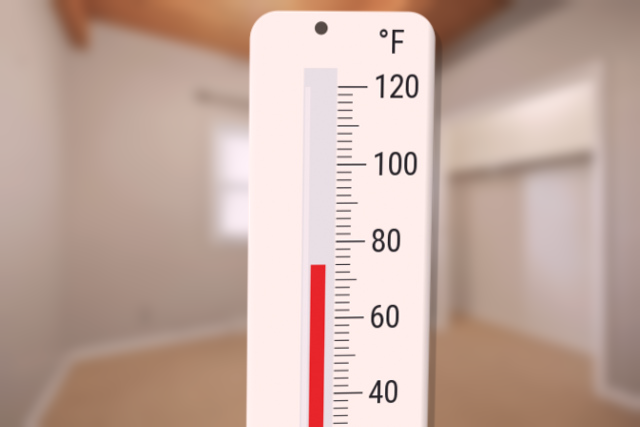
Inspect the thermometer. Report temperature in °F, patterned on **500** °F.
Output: **74** °F
